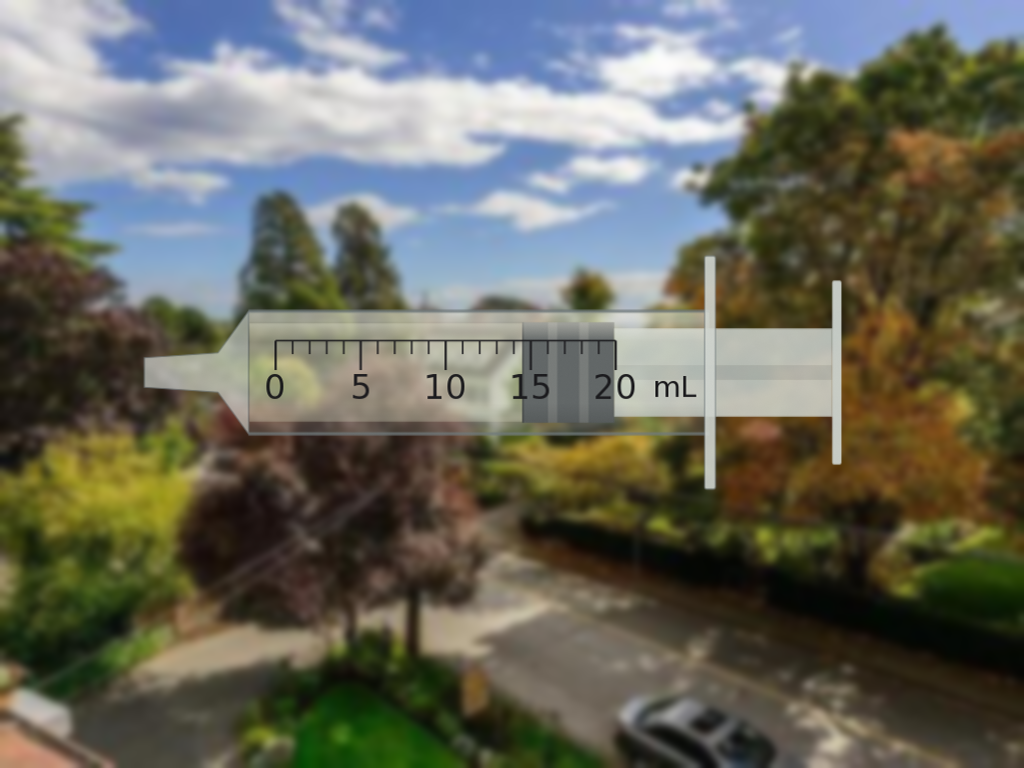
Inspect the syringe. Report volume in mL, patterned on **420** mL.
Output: **14.5** mL
